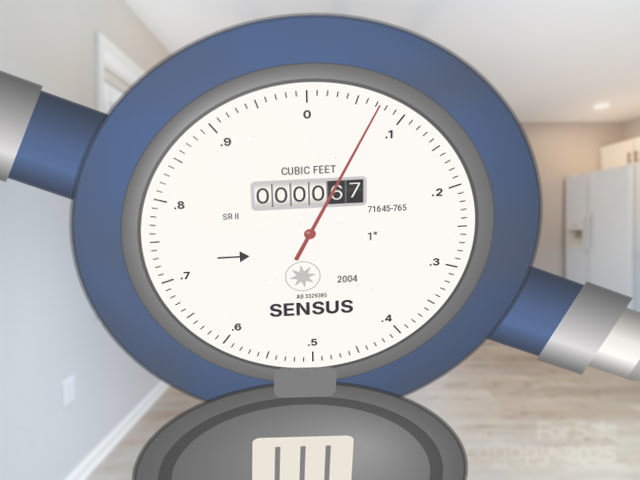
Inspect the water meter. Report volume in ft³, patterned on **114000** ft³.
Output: **67.07** ft³
